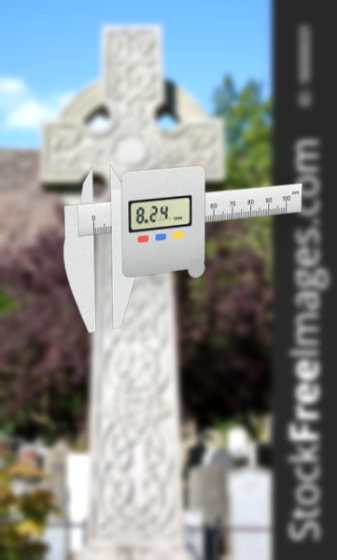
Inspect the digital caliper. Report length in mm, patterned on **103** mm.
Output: **8.24** mm
